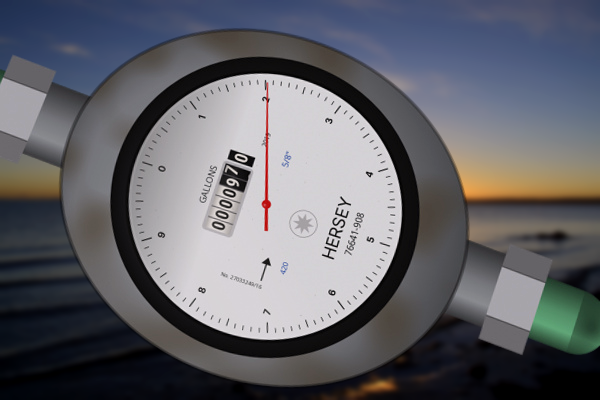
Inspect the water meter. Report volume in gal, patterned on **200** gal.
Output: **972.0** gal
